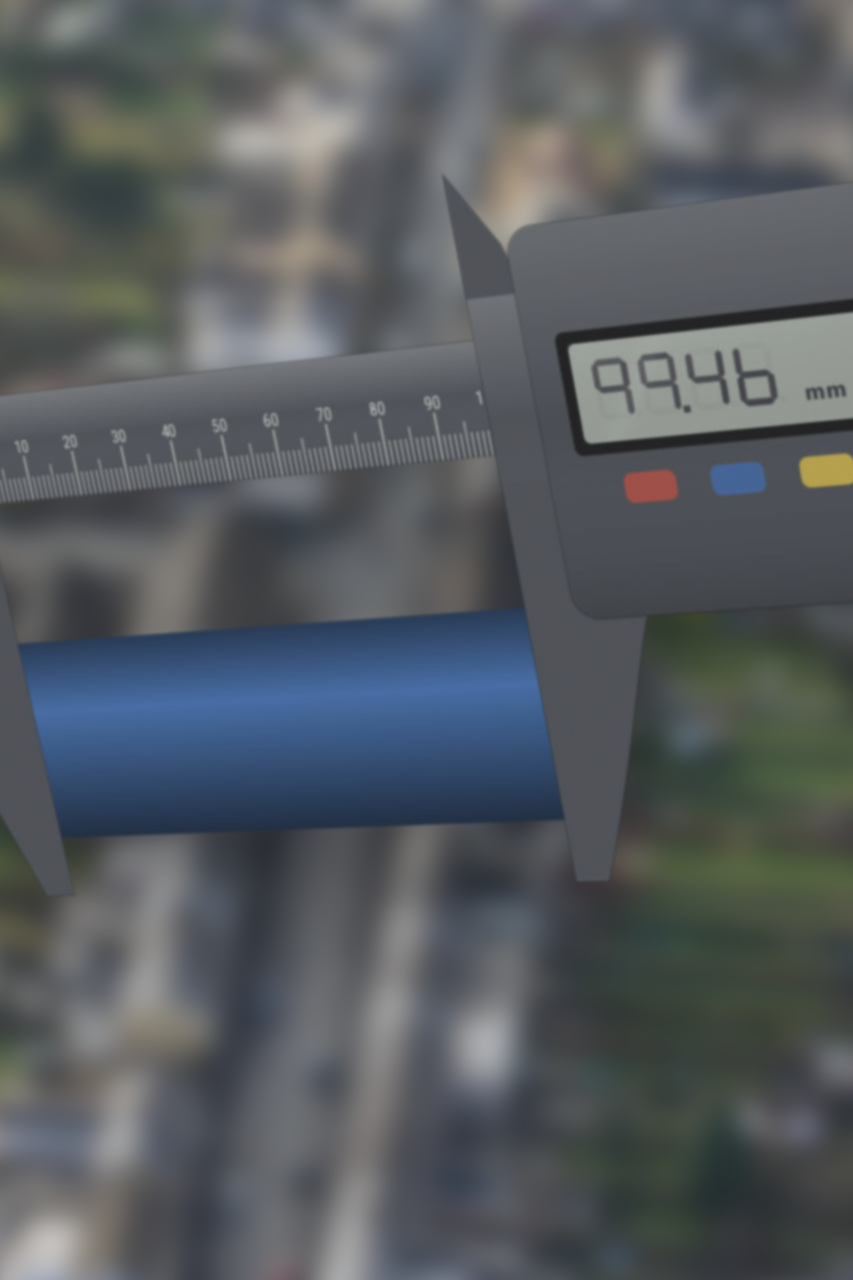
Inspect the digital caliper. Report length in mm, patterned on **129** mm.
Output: **99.46** mm
